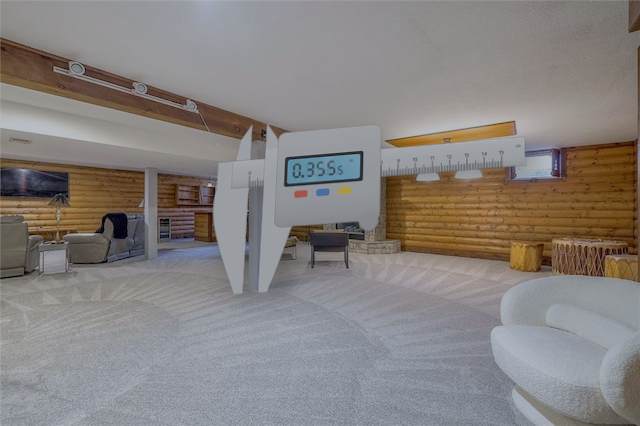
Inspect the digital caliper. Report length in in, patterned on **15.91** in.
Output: **0.3555** in
